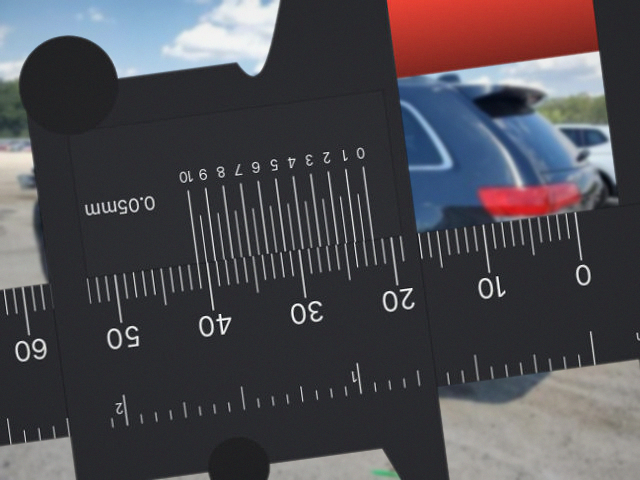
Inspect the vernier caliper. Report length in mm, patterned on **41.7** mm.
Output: **22.0** mm
